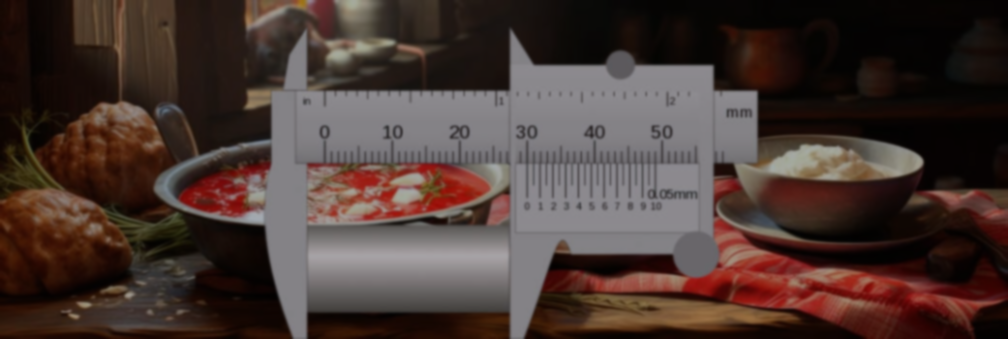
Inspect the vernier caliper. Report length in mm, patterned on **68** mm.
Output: **30.0** mm
